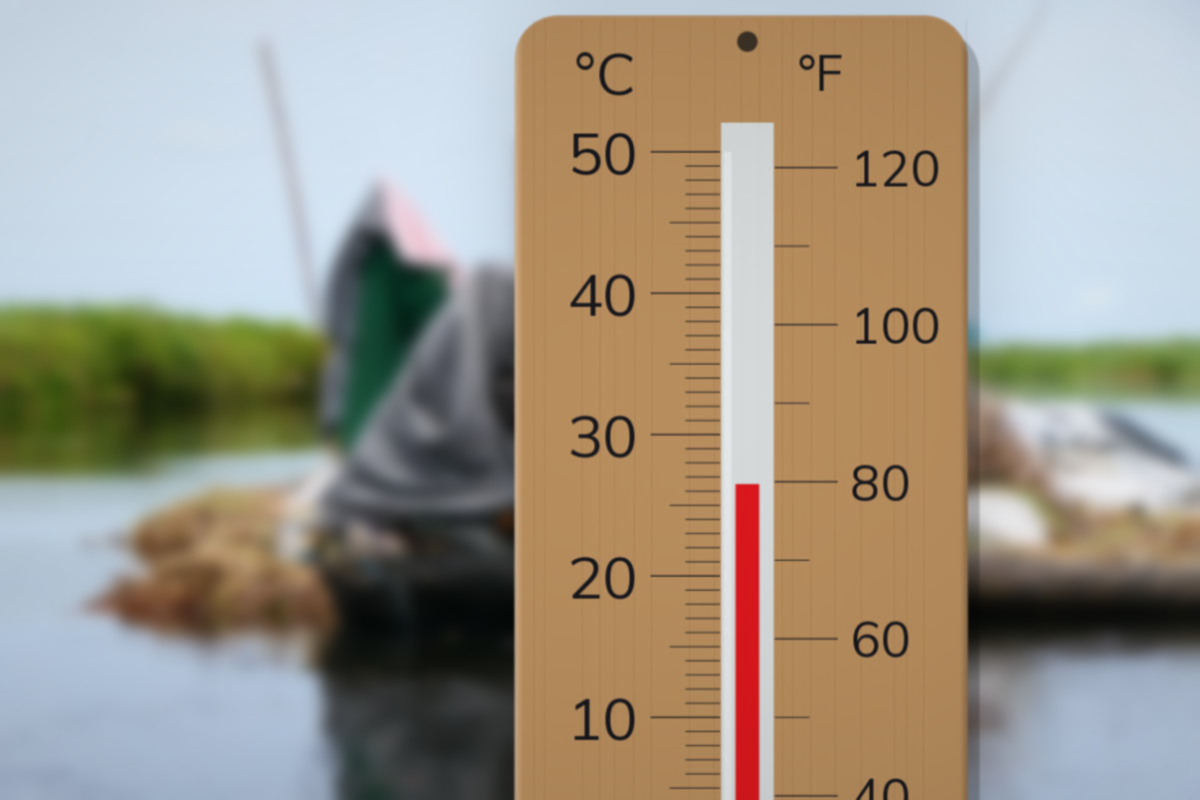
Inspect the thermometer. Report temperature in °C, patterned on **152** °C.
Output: **26.5** °C
